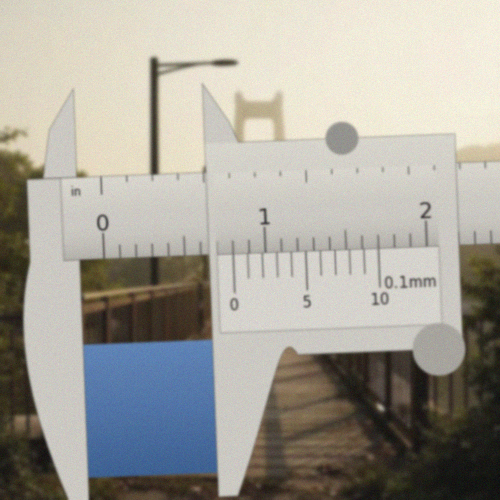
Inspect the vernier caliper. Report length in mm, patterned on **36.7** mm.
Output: **8.0** mm
